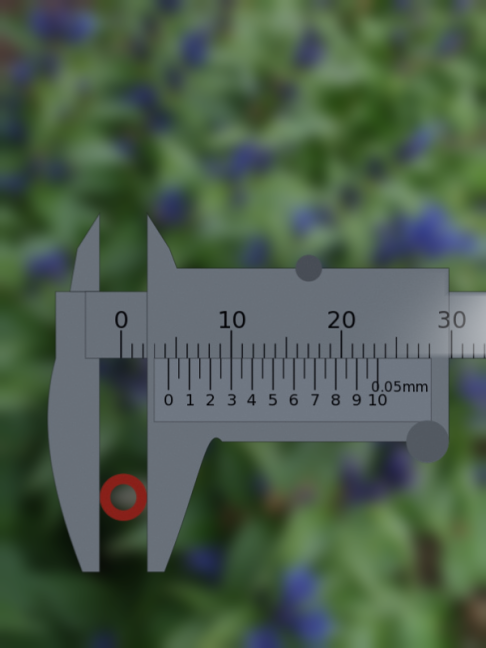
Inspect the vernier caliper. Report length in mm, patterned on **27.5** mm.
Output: **4.3** mm
